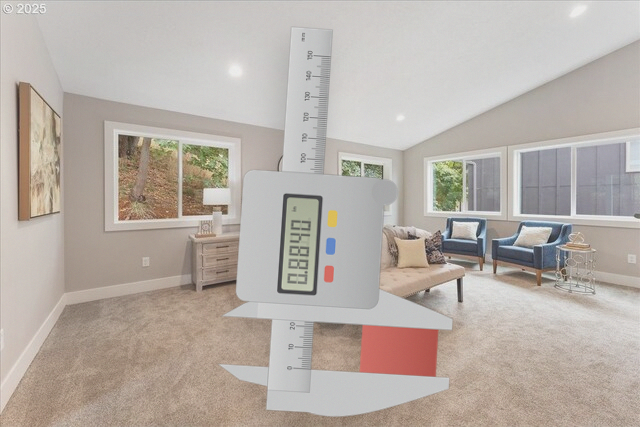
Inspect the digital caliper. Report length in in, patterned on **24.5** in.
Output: **0.8840** in
